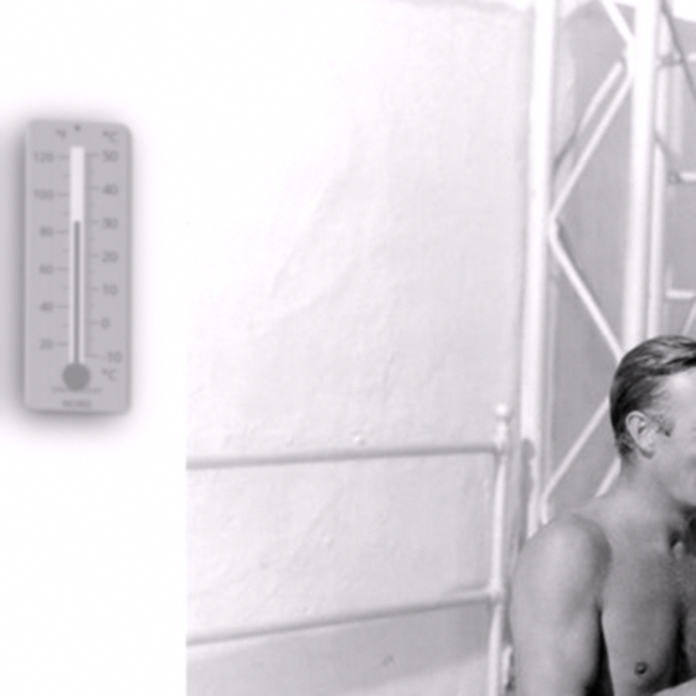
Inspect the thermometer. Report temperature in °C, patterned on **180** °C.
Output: **30** °C
